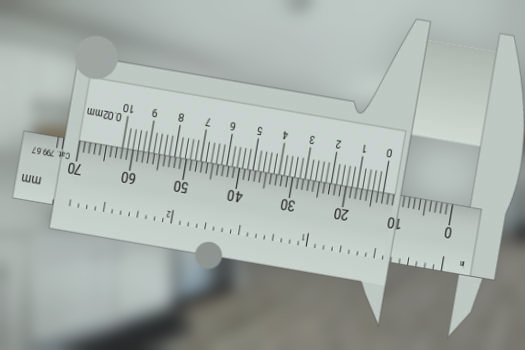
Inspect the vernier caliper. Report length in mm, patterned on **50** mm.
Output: **13.0** mm
